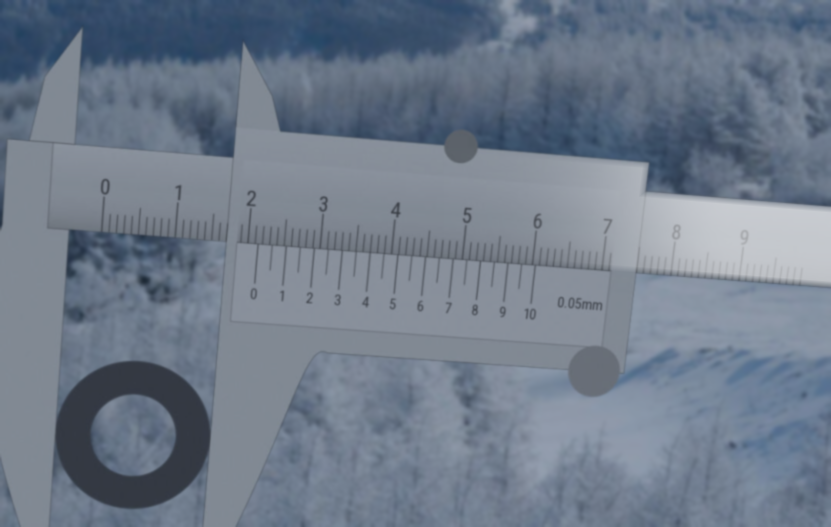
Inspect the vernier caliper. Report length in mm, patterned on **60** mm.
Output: **21.4** mm
